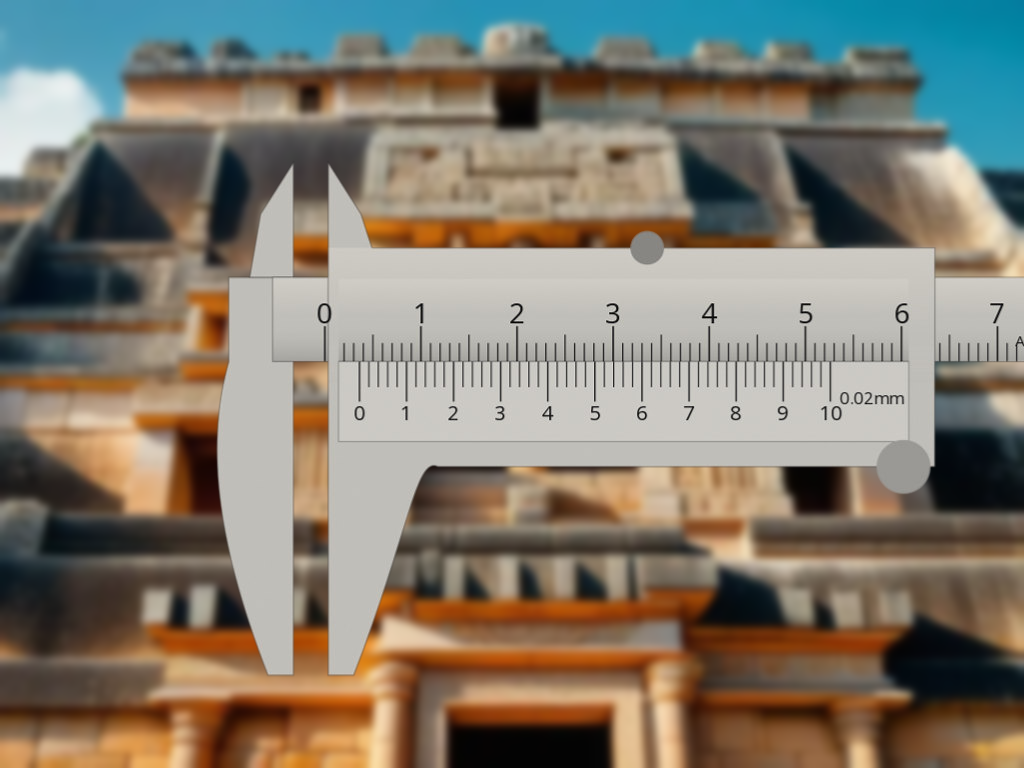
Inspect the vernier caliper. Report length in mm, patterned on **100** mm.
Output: **3.6** mm
